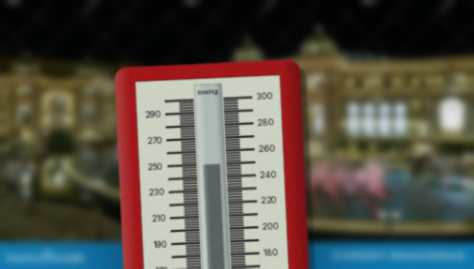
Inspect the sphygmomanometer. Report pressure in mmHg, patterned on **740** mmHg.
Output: **250** mmHg
